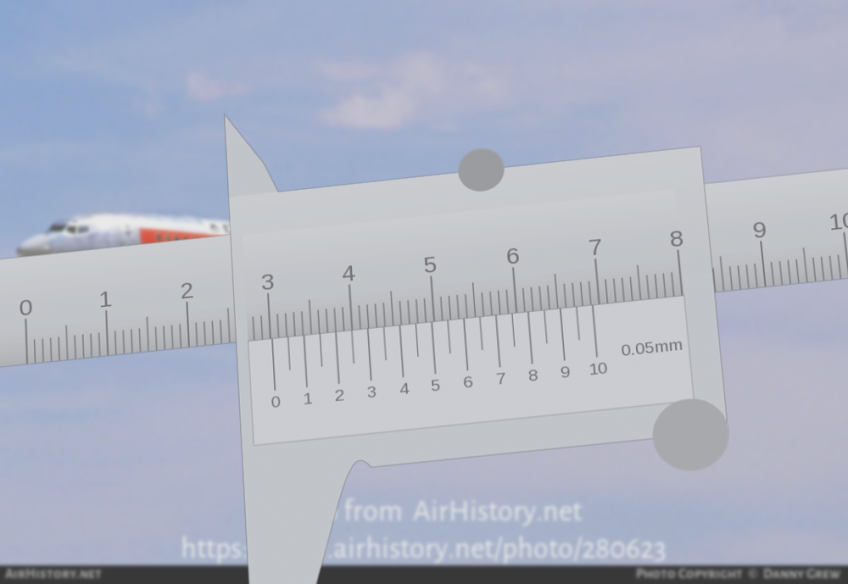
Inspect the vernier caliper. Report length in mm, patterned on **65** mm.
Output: **30.2** mm
